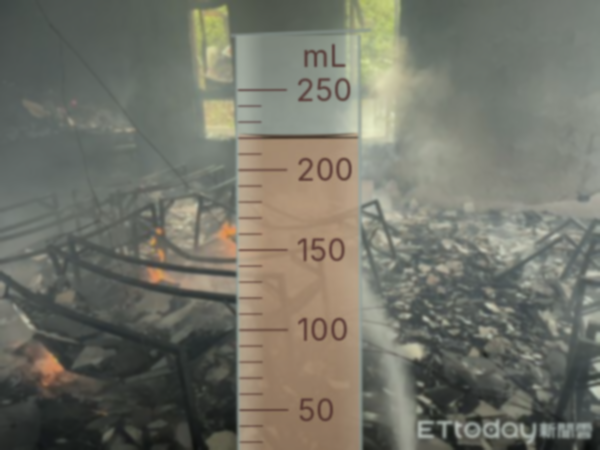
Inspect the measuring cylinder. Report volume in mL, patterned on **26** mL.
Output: **220** mL
